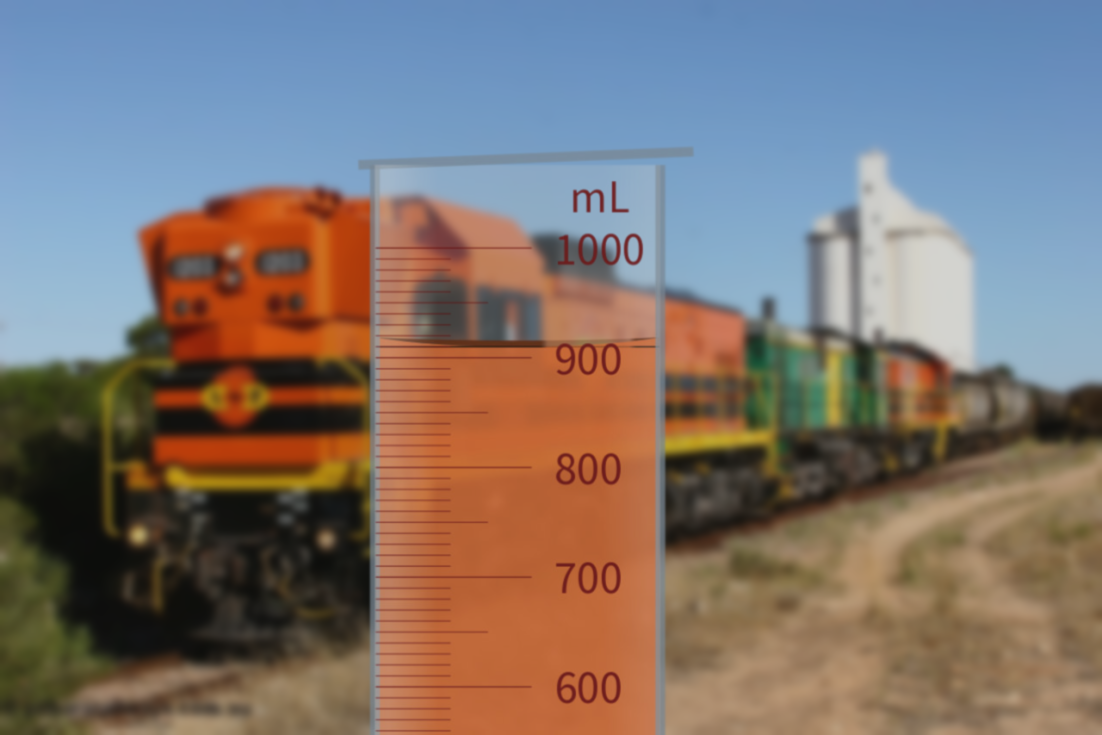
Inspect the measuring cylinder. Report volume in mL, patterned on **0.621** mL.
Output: **910** mL
